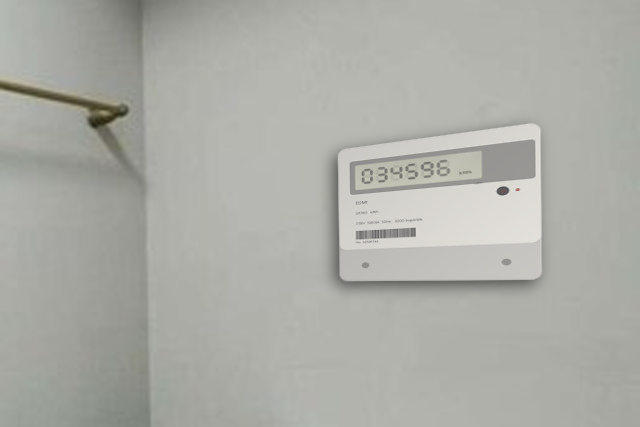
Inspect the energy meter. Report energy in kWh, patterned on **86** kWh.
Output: **34596** kWh
